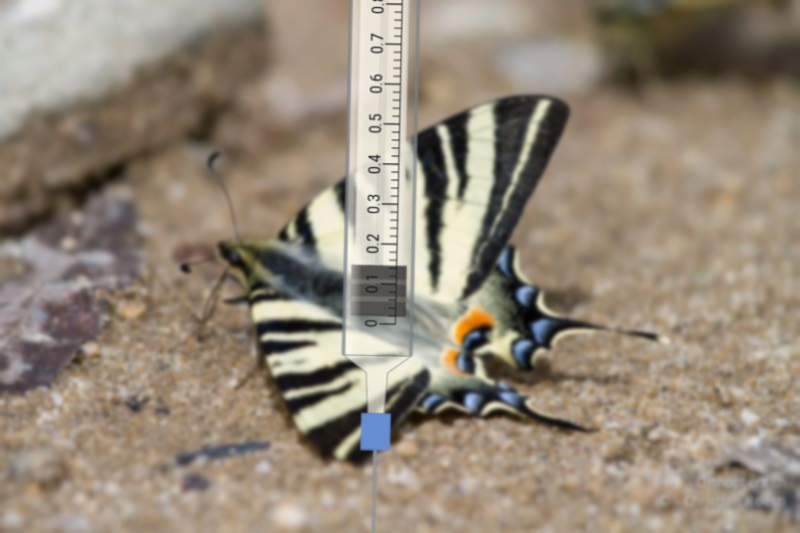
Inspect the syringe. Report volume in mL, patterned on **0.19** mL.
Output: **0.02** mL
